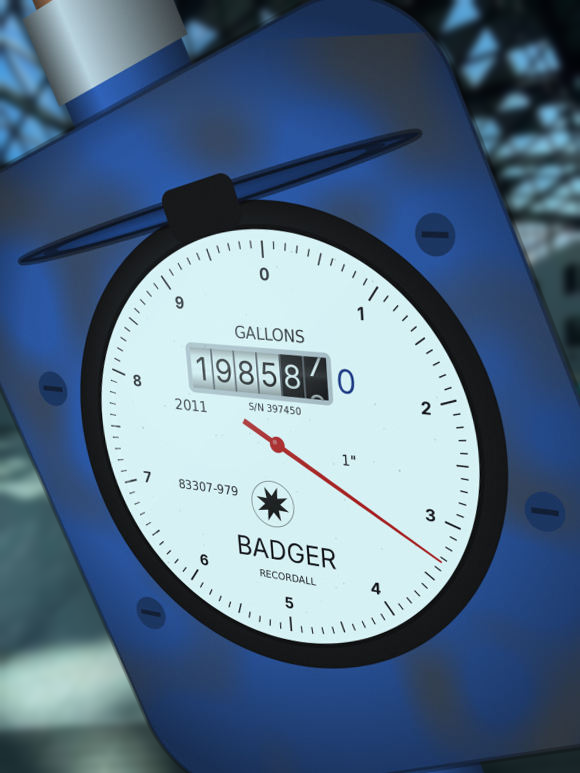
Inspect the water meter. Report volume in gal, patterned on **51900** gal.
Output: **1985873.3** gal
